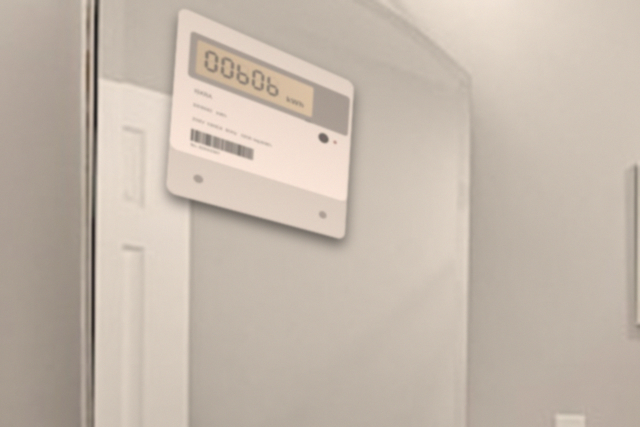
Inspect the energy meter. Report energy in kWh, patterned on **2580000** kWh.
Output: **606** kWh
